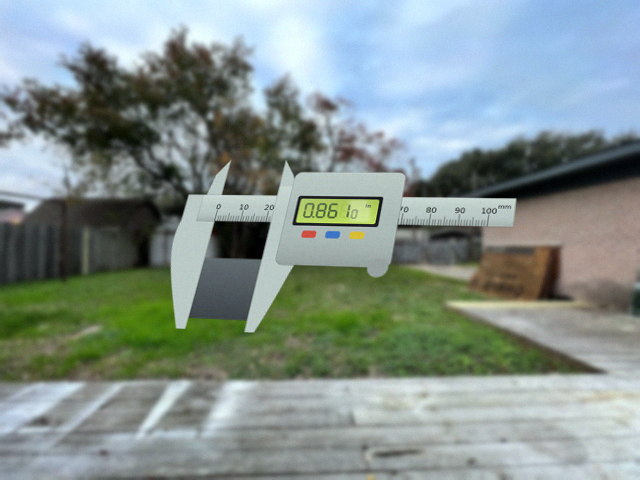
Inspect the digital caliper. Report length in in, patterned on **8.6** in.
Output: **0.8610** in
